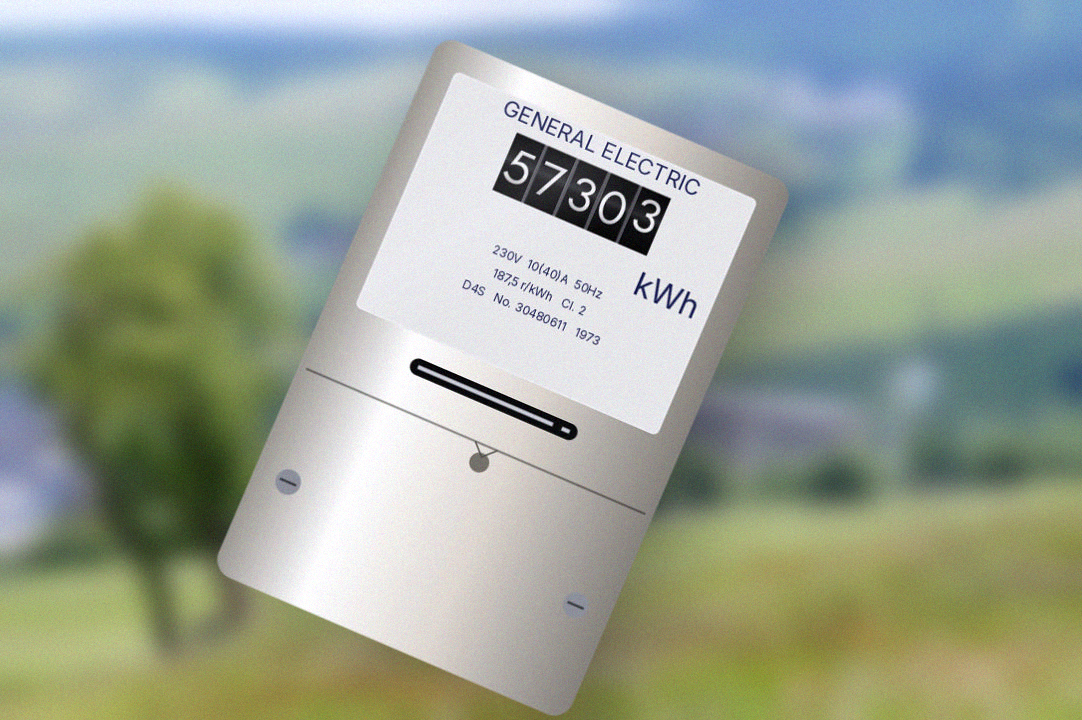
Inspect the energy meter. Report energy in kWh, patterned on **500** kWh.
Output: **57303** kWh
